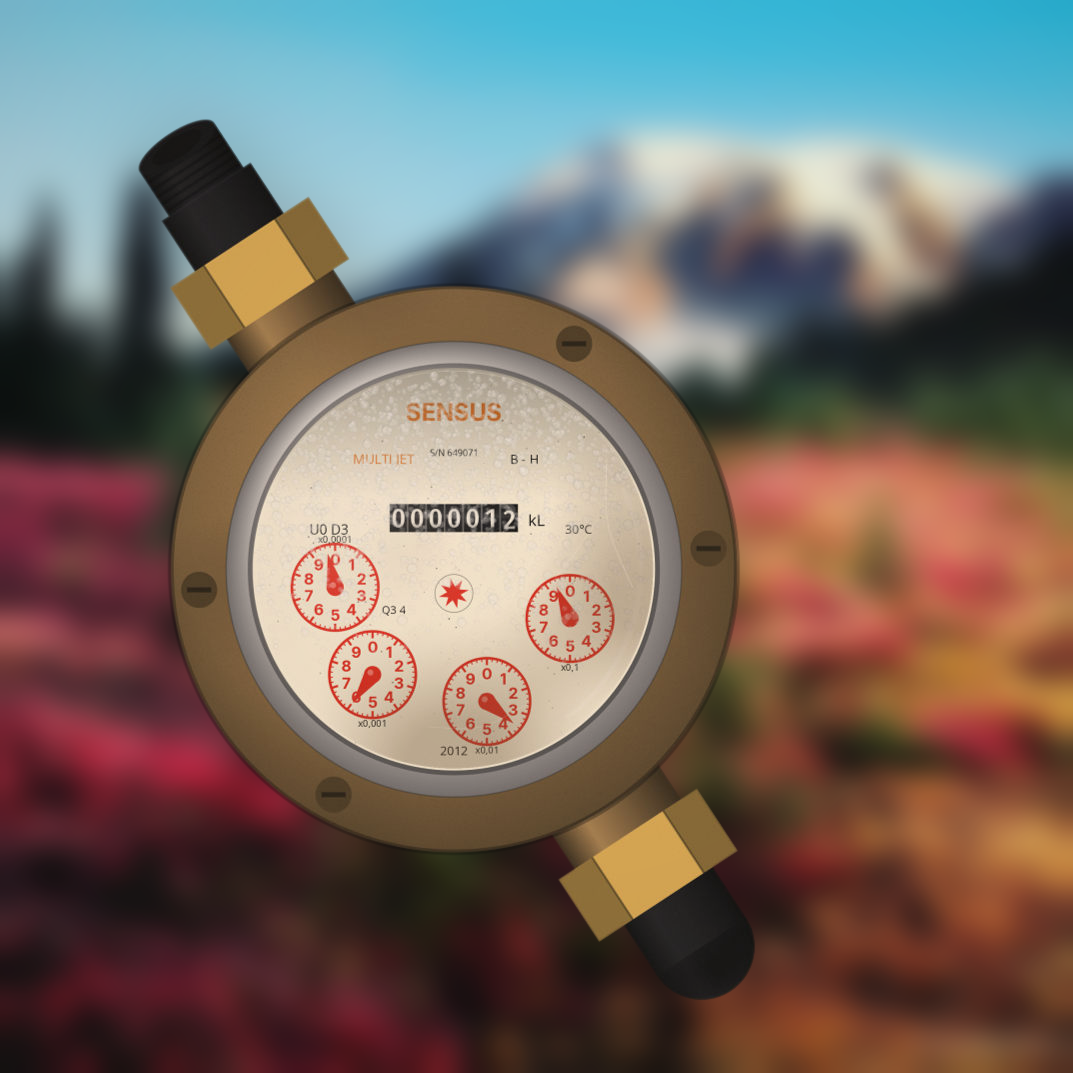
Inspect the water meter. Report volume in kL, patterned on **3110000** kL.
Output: **11.9359** kL
